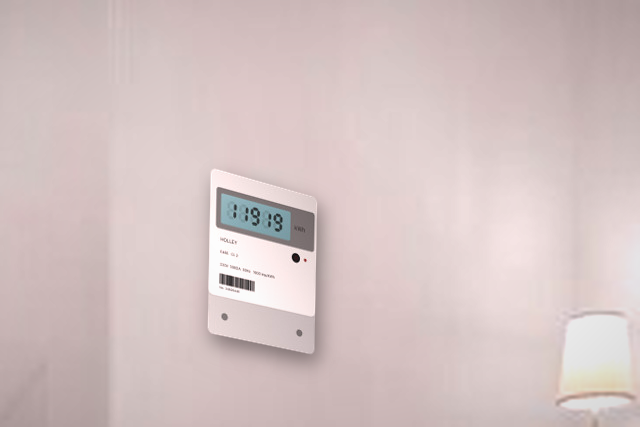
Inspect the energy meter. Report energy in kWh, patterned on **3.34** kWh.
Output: **11919** kWh
